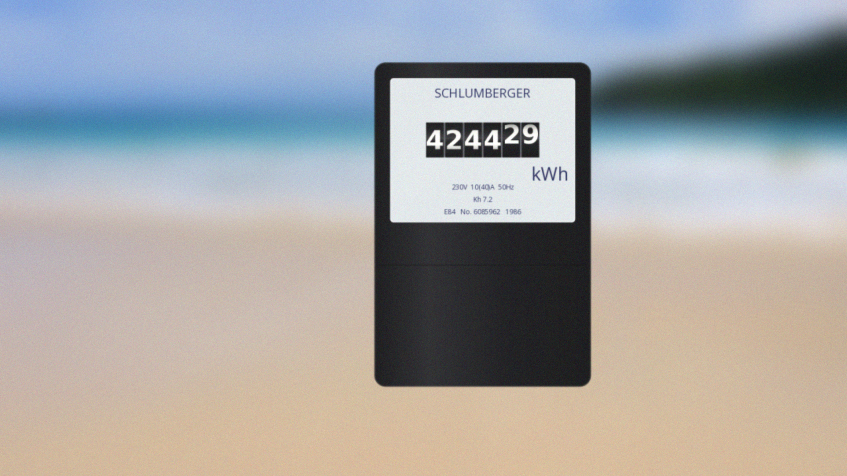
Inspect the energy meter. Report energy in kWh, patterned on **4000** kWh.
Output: **424429** kWh
